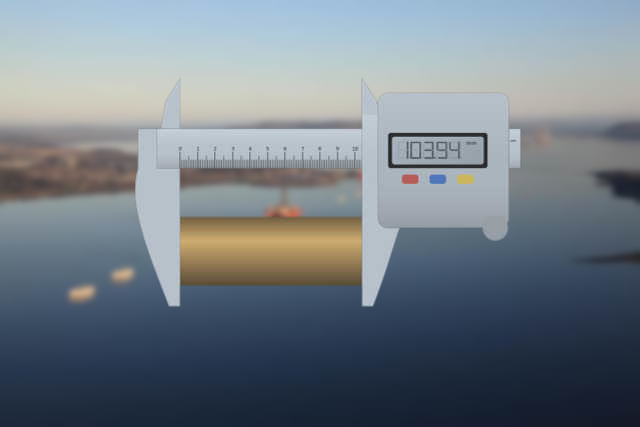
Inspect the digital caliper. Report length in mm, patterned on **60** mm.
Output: **103.94** mm
